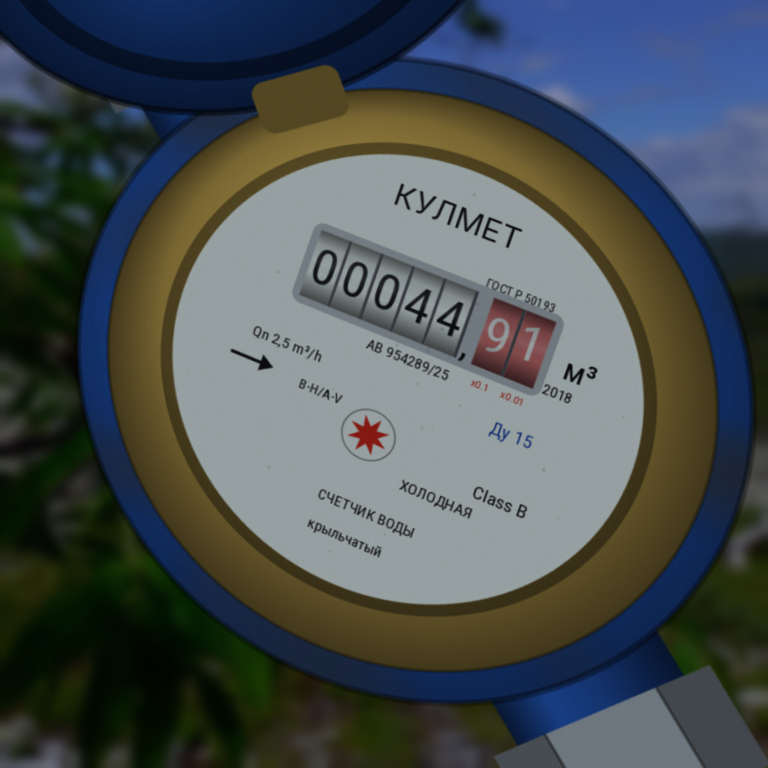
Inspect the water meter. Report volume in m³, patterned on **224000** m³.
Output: **44.91** m³
